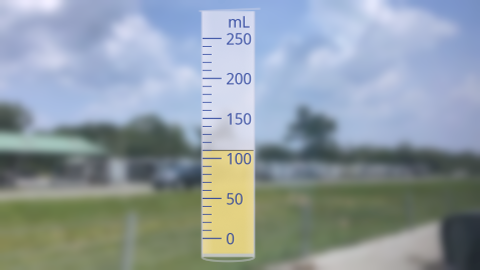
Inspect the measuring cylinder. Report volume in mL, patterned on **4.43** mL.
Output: **110** mL
